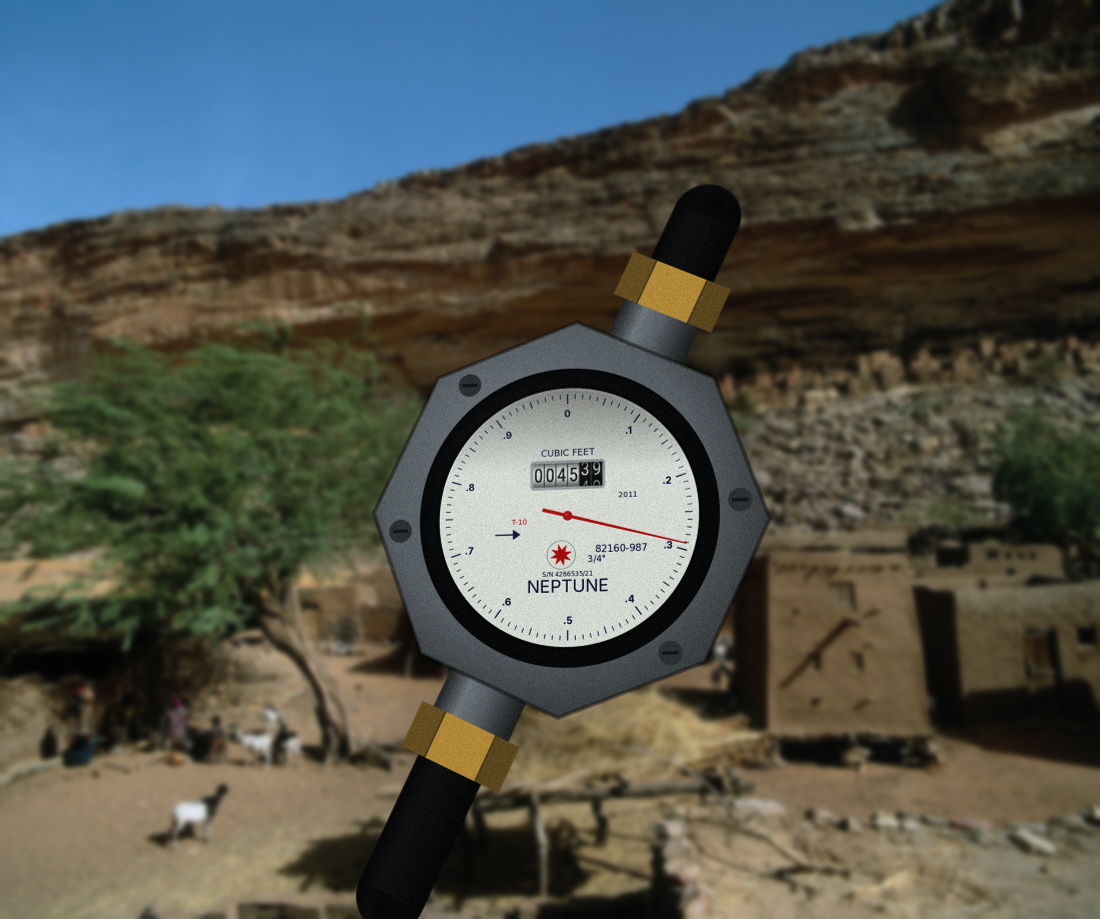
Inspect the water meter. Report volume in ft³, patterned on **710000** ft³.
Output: **4539.29** ft³
